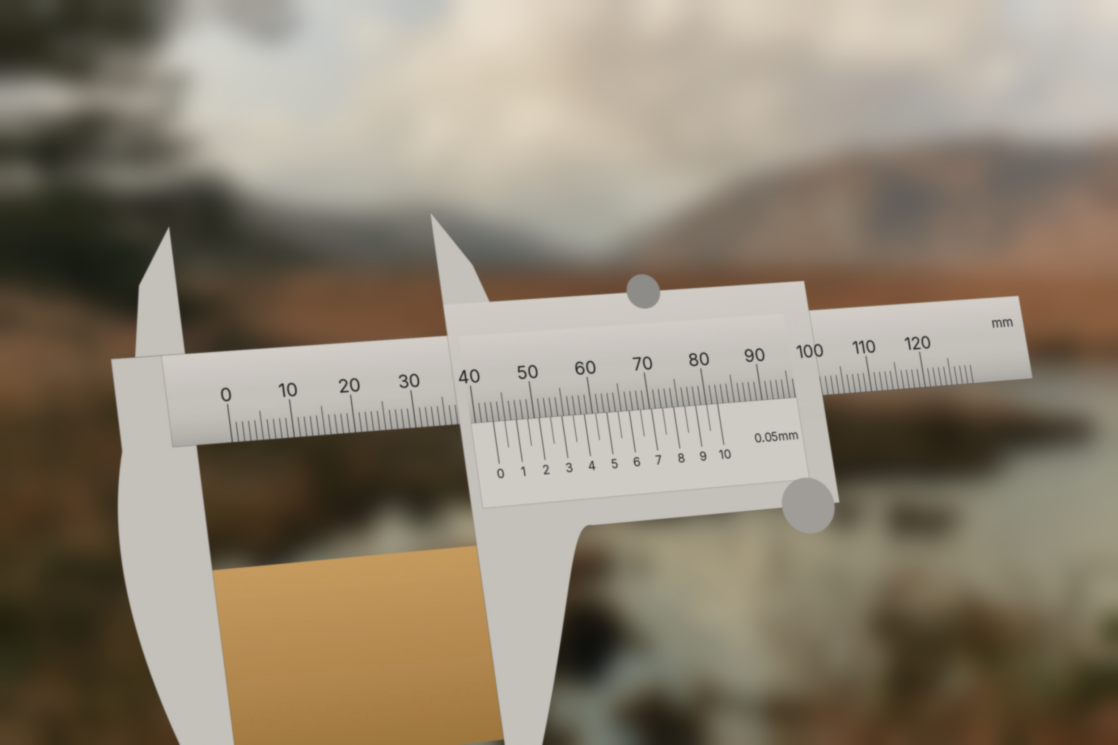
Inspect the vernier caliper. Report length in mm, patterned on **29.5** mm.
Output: **43.0** mm
